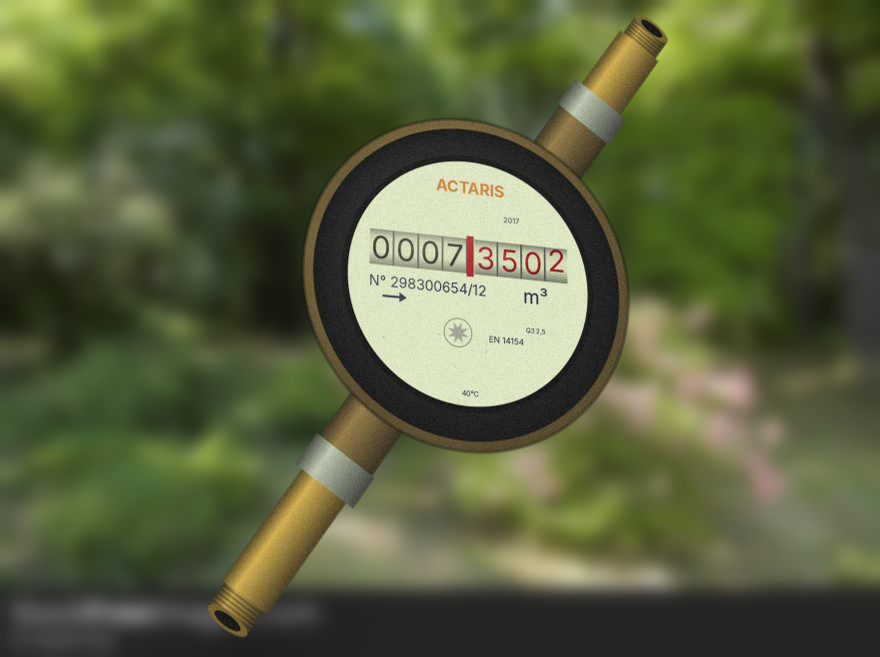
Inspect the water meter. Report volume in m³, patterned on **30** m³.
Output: **7.3502** m³
